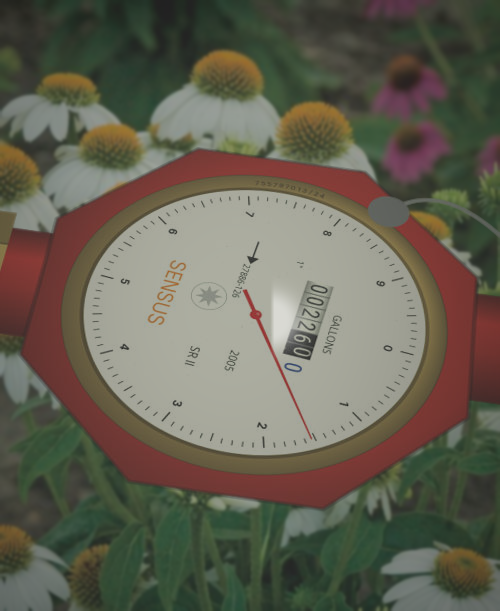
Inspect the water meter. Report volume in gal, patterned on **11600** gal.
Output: **22601.5** gal
